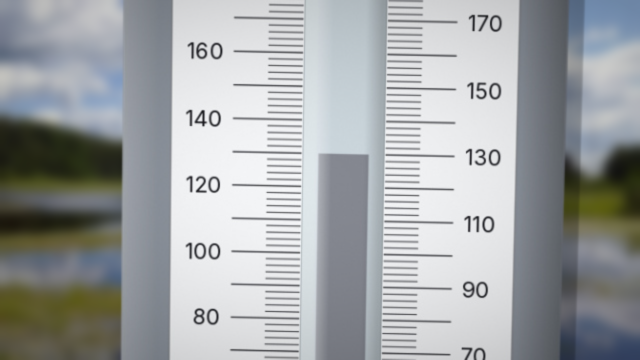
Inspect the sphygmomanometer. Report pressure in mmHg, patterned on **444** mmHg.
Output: **130** mmHg
